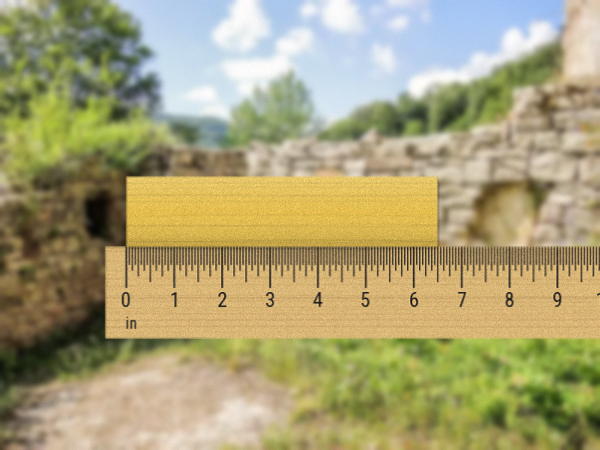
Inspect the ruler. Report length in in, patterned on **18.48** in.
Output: **6.5** in
